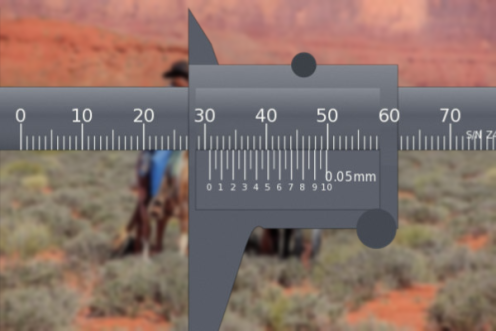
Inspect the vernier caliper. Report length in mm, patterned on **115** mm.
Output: **30.8** mm
